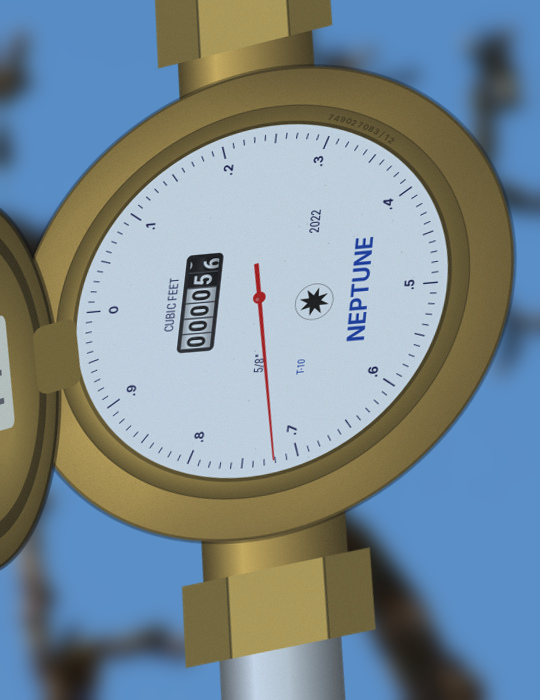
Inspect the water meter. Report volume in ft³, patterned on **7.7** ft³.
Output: **55.72** ft³
